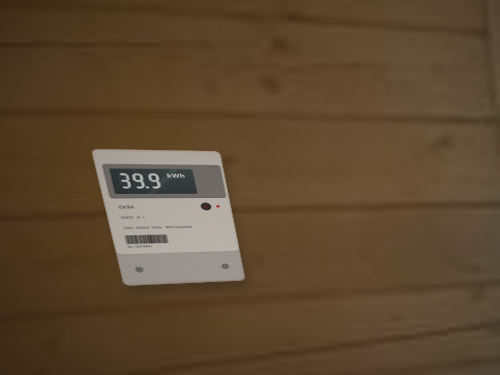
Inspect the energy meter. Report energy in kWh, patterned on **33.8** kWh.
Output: **39.9** kWh
